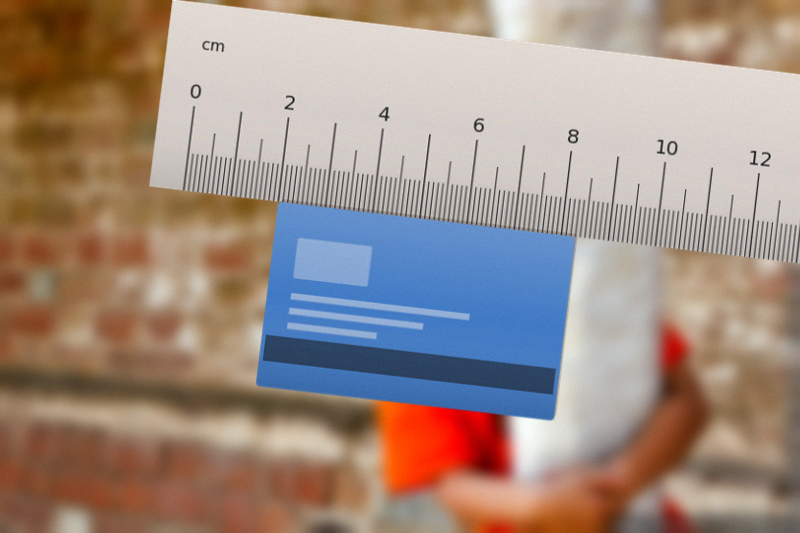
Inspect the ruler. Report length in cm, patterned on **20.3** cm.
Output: **6.3** cm
